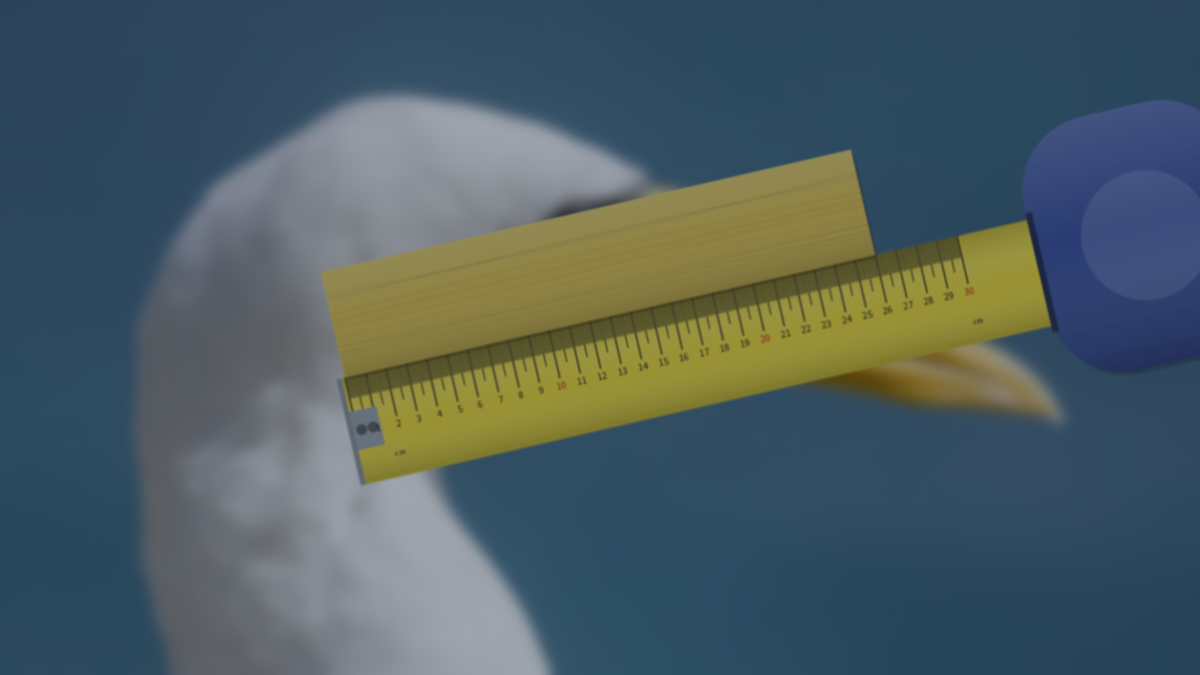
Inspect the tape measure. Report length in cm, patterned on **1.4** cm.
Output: **26** cm
